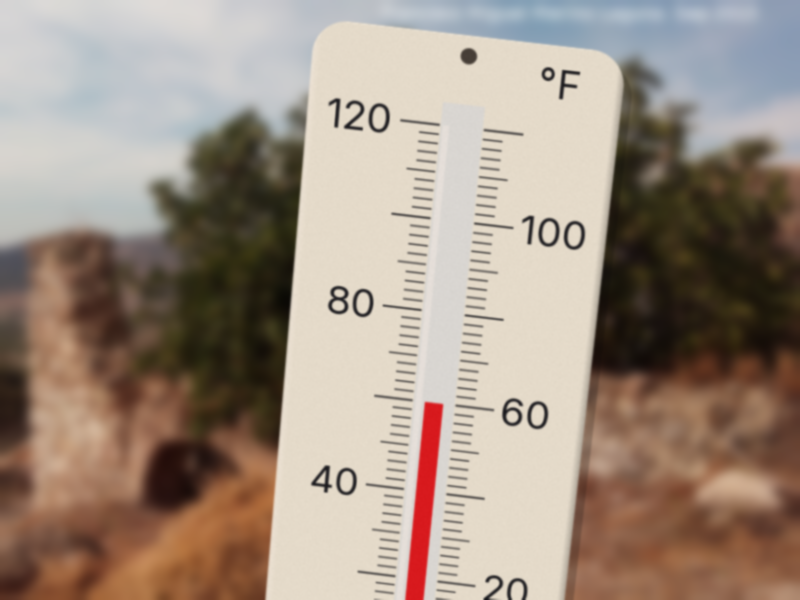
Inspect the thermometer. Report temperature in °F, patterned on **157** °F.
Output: **60** °F
